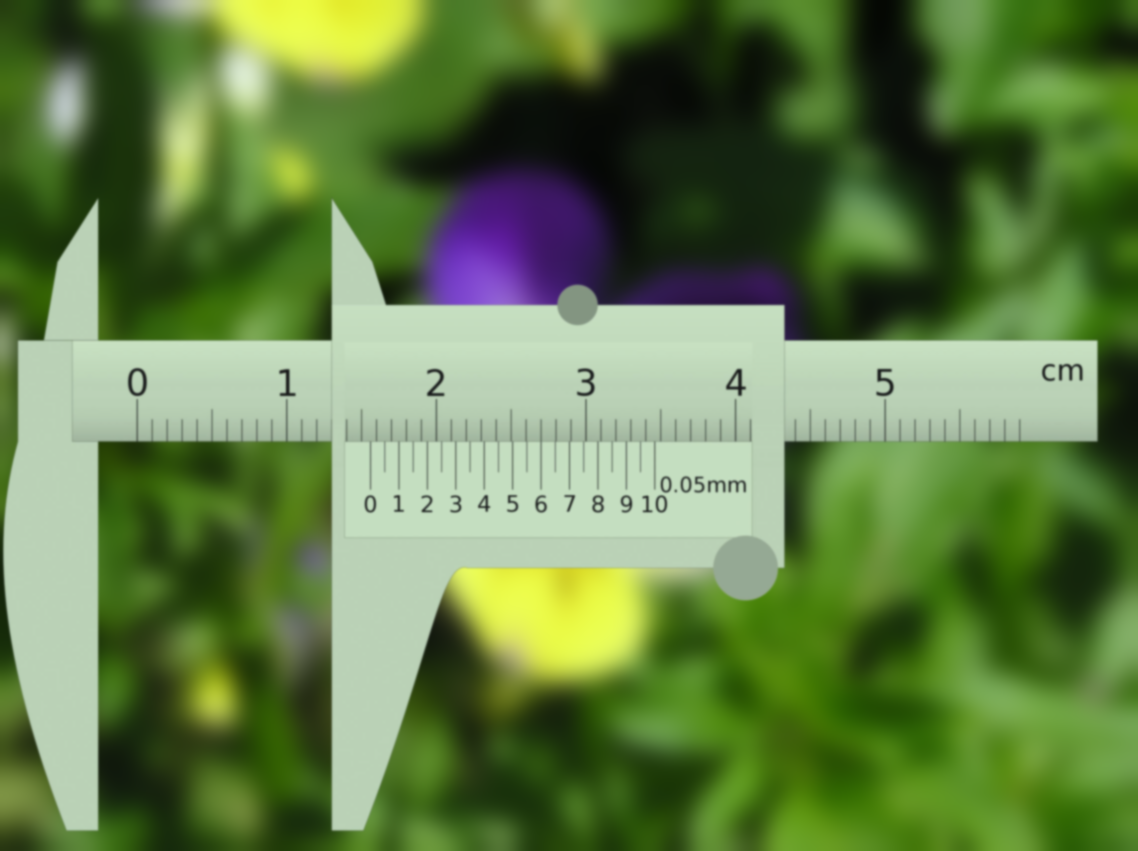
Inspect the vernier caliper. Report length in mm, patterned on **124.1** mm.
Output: **15.6** mm
